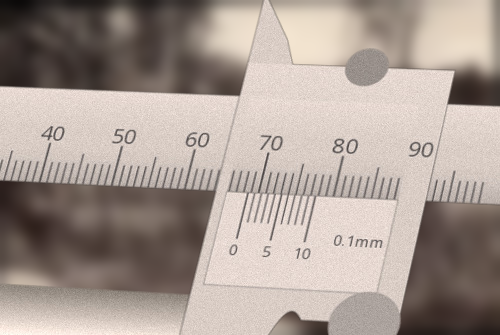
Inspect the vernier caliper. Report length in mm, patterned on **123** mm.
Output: **68.6** mm
